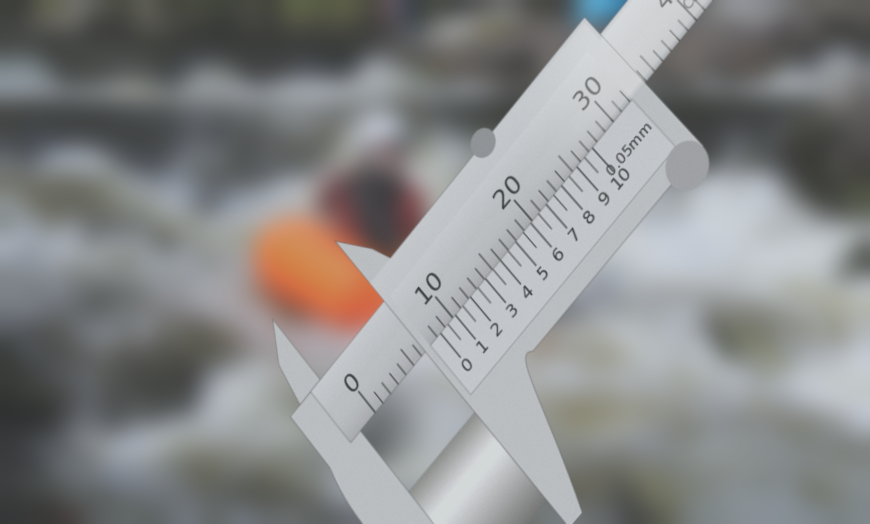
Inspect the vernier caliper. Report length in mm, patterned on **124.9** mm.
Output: **8.4** mm
